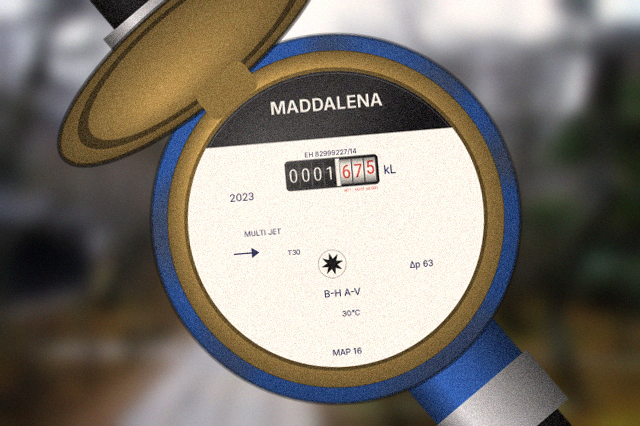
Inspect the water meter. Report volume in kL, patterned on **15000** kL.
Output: **1.675** kL
